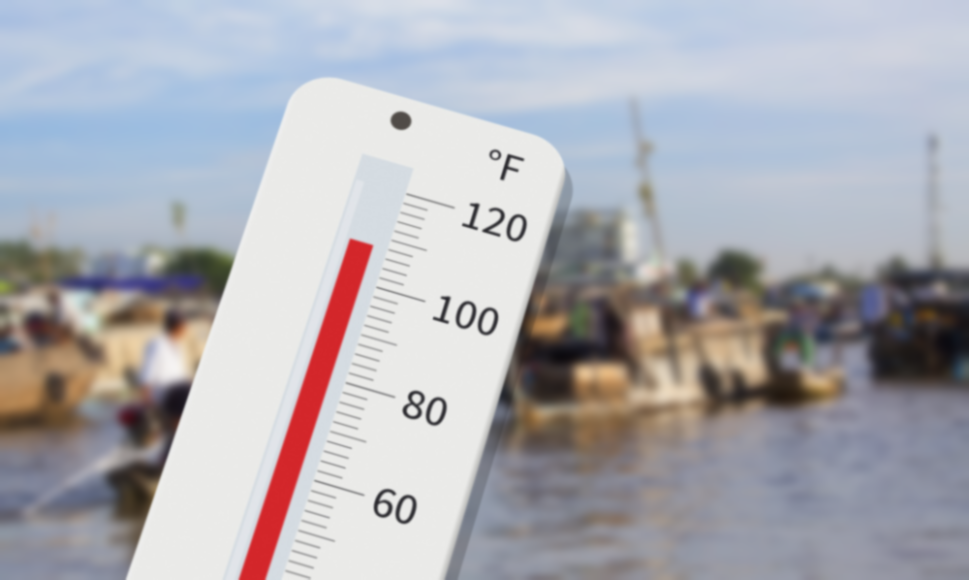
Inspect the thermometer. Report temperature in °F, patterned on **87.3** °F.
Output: **108** °F
